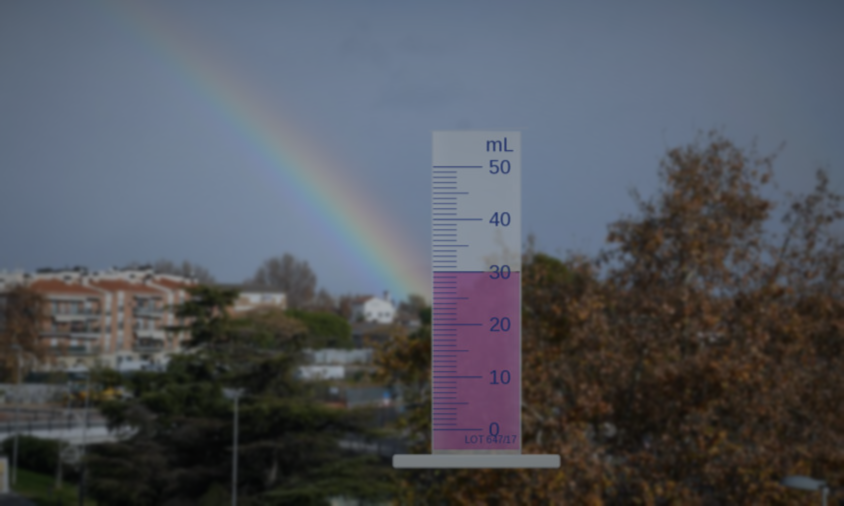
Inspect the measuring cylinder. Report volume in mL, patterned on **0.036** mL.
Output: **30** mL
